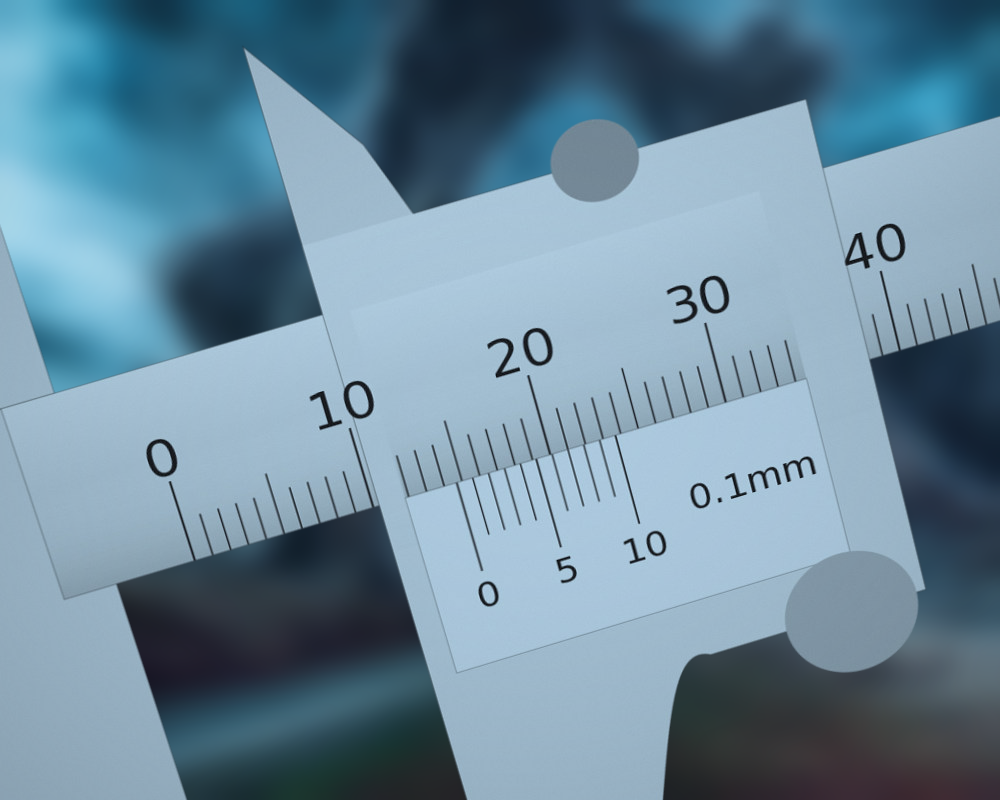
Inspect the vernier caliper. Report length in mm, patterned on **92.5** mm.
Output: **14.7** mm
